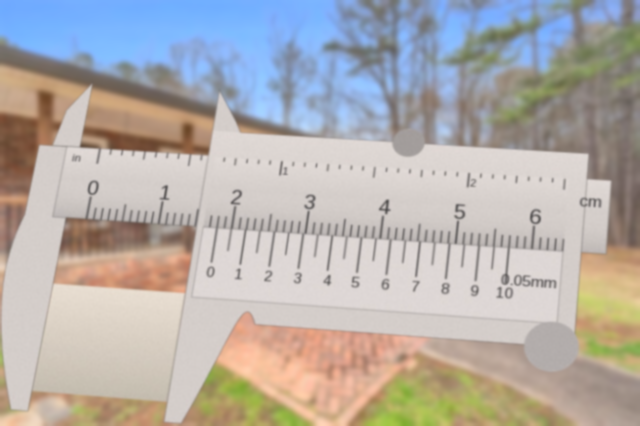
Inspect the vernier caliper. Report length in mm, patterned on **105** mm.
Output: **18.0** mm
